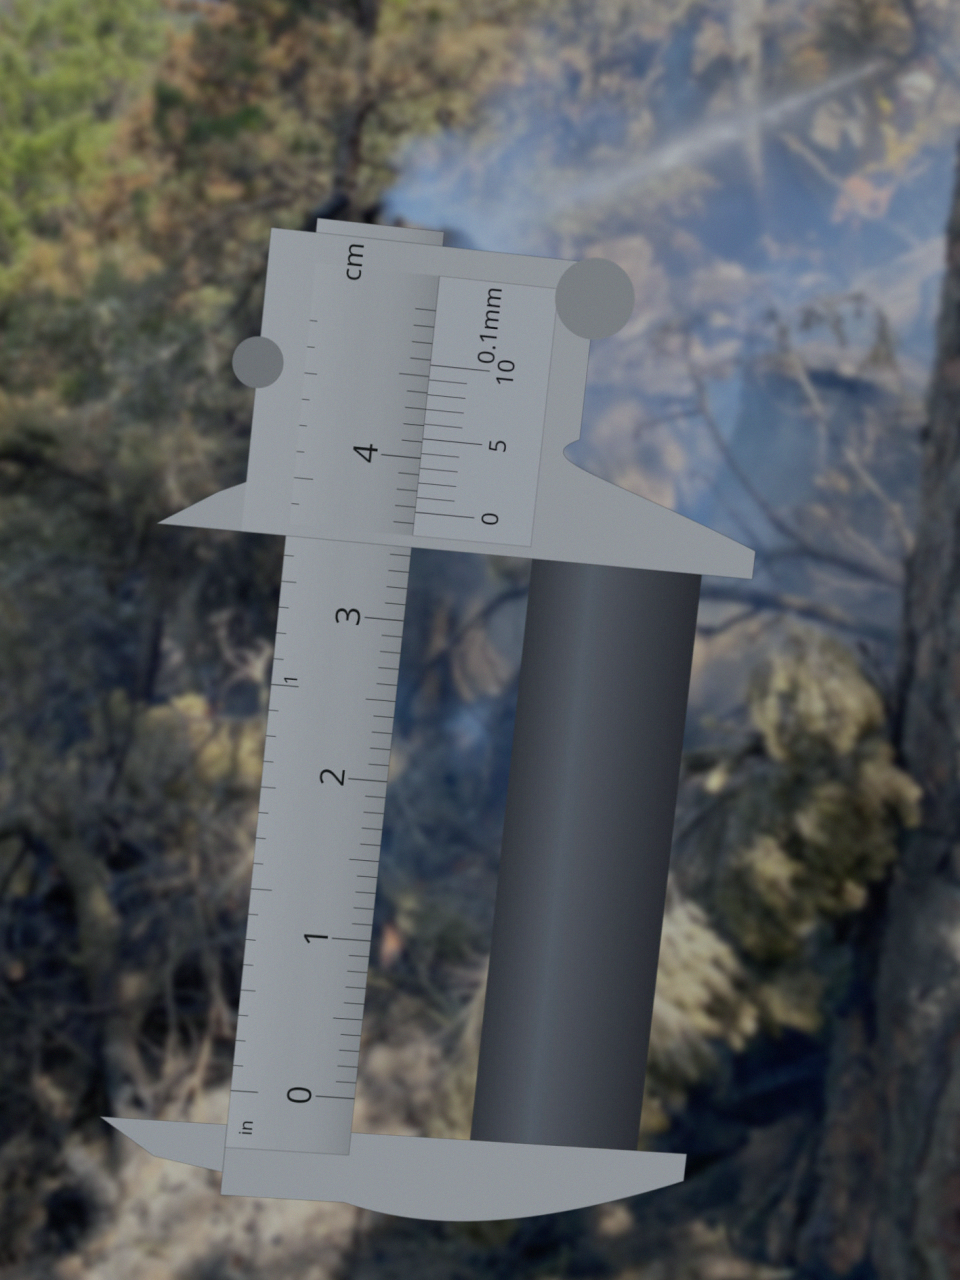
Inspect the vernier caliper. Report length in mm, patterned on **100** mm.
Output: **36.7** mm
